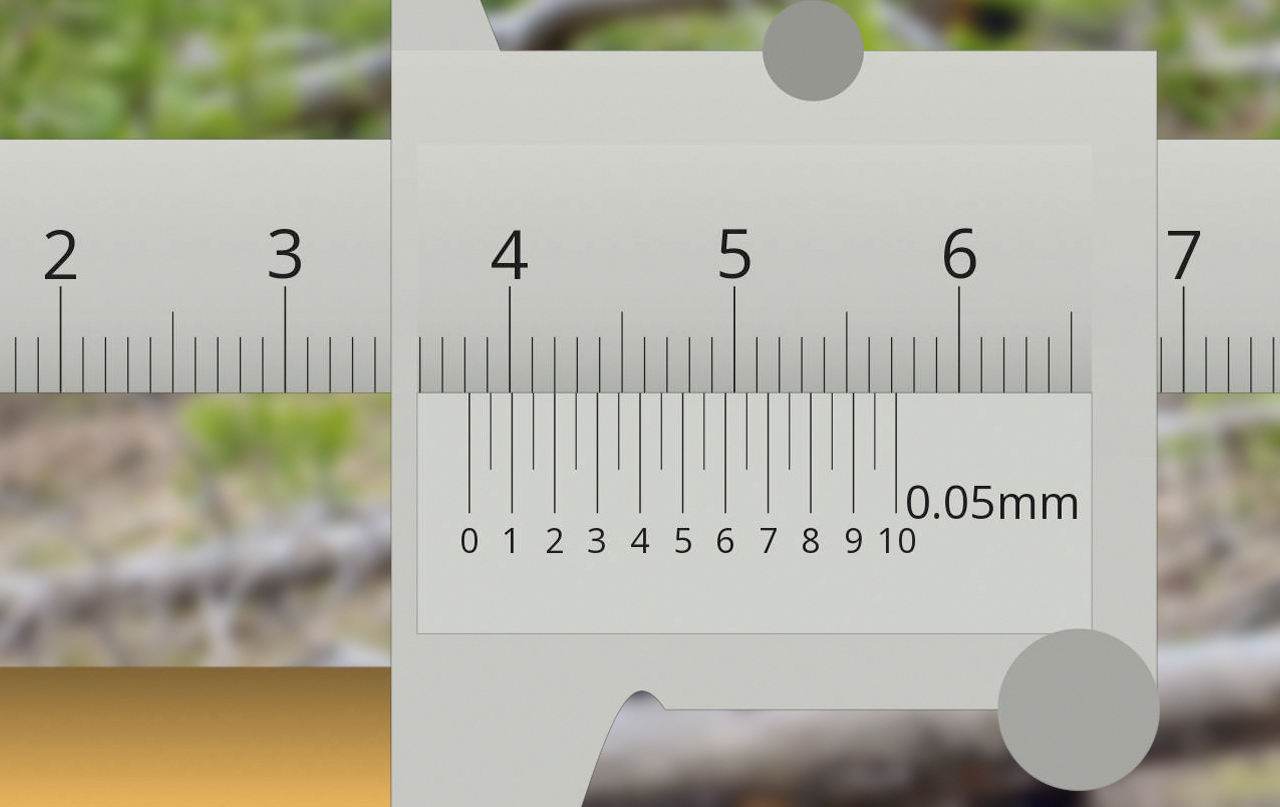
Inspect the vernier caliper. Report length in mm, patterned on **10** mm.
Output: **38.2** mm
